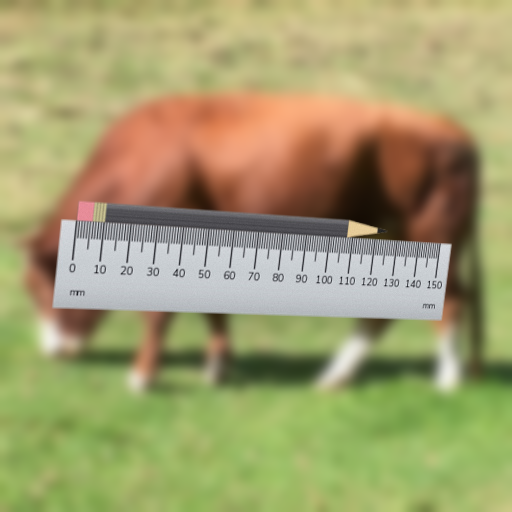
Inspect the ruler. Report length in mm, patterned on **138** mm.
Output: **125** mm
